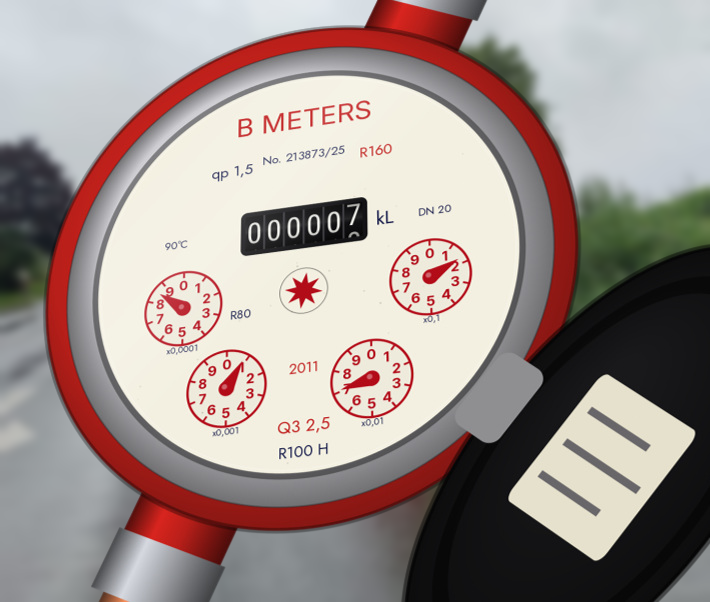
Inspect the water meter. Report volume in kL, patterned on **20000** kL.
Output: **7.1708** kL
